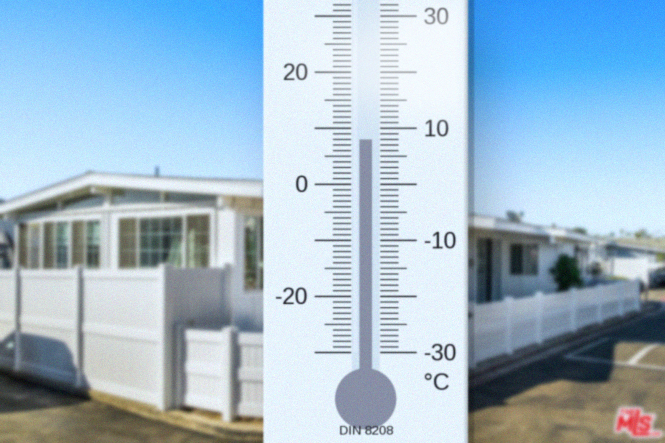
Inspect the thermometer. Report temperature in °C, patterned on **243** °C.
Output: **8** °C
